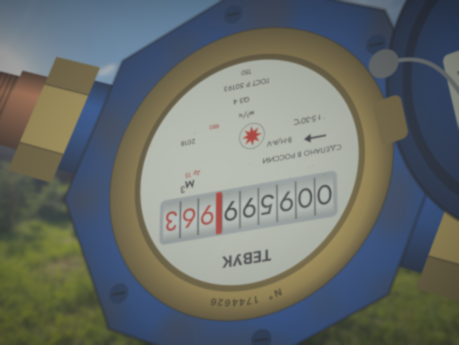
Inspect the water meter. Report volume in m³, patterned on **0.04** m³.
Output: **9599.963** m³
